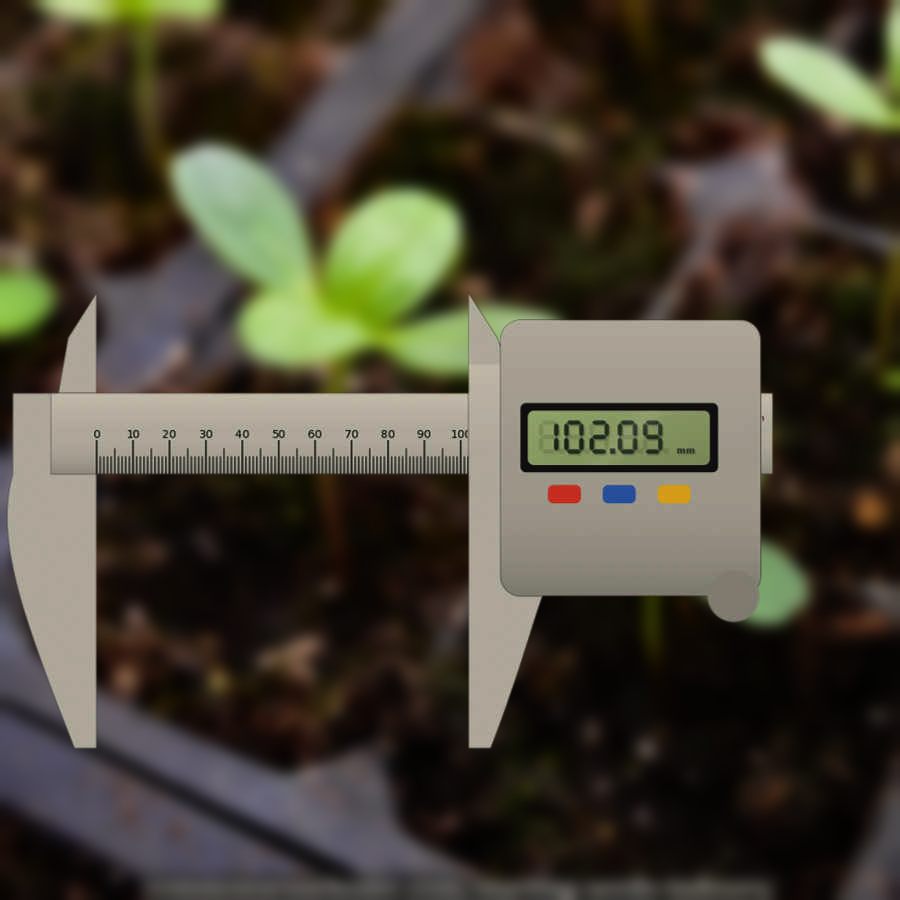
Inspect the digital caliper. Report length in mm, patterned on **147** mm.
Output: **102.09** mm
